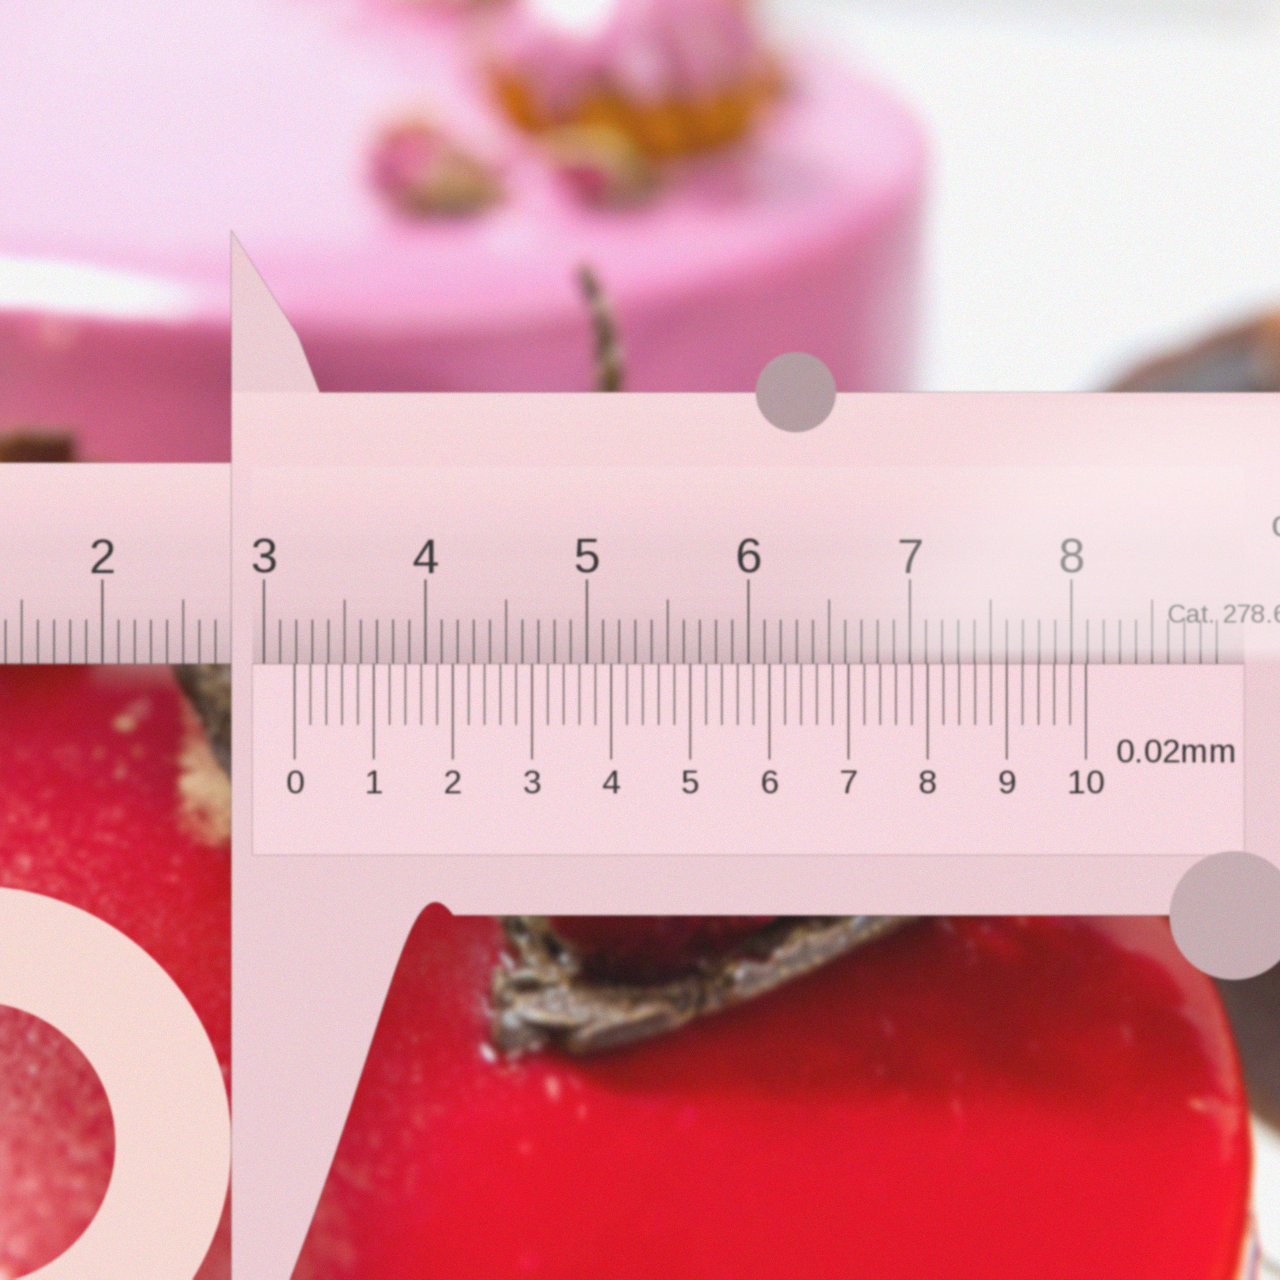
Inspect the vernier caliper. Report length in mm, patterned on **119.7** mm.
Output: **31.9** mm
